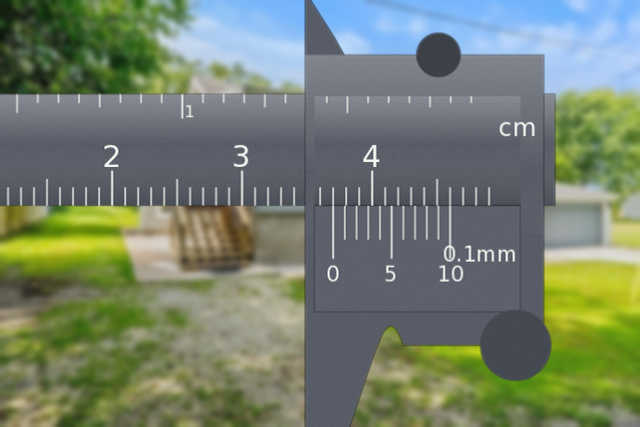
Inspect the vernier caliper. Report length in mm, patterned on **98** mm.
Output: **37.0** mm
